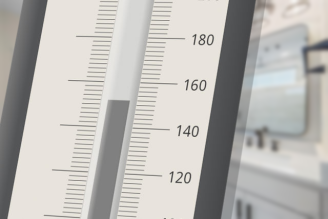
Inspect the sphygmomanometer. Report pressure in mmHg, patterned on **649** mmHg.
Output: **152** mmHg
